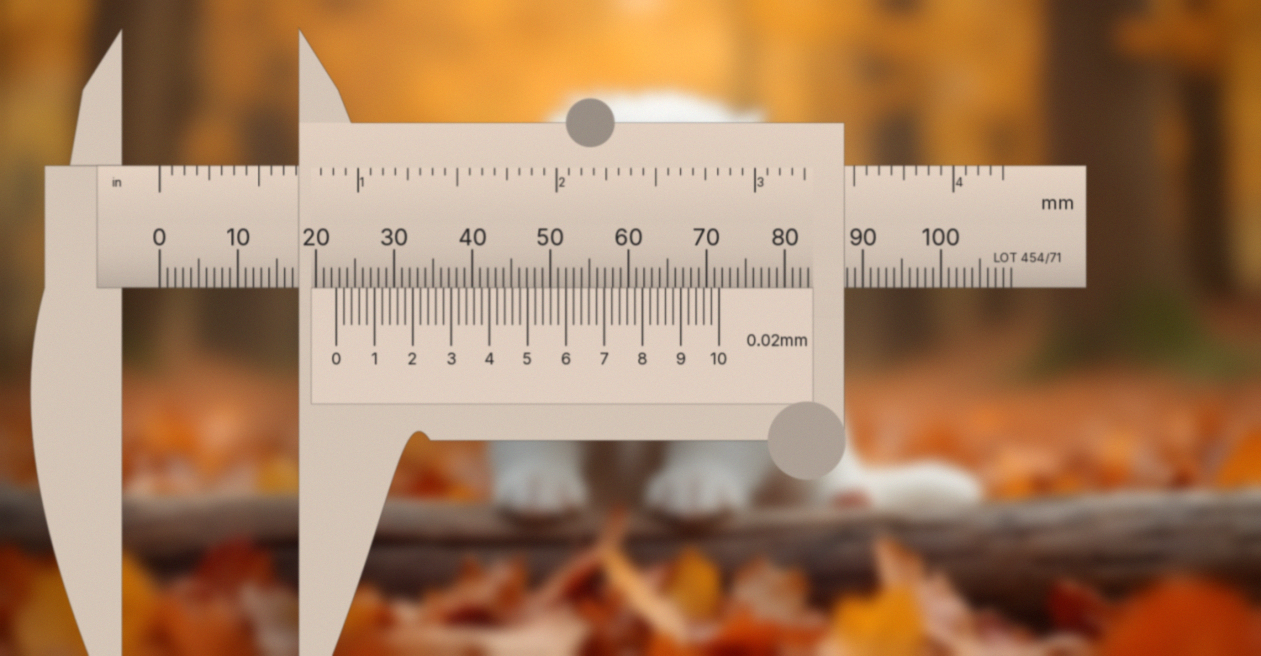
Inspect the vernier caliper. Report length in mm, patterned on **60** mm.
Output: **22.6** mm
